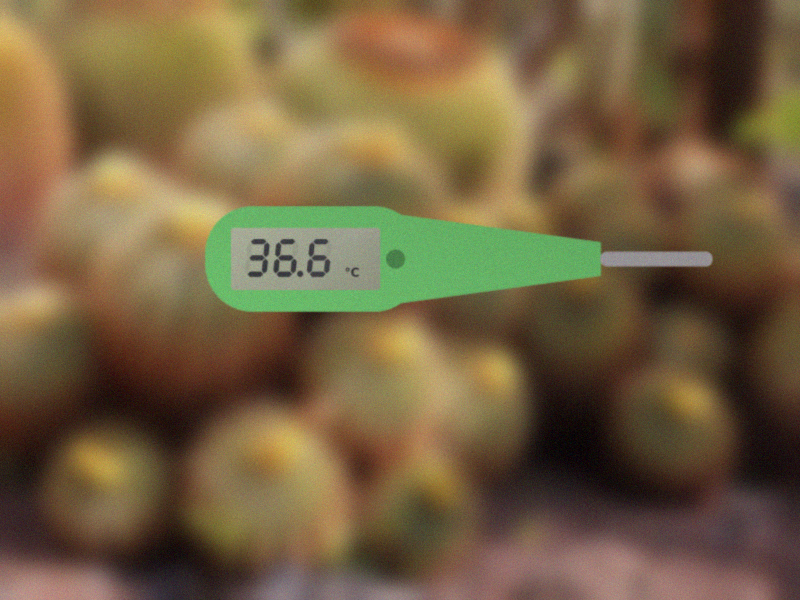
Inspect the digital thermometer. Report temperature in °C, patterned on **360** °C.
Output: **36.6** °C
